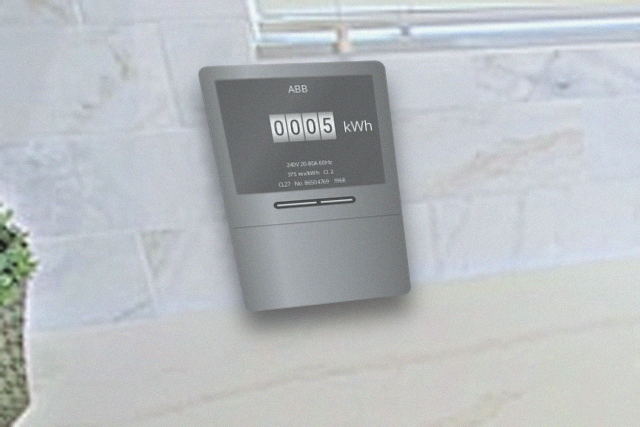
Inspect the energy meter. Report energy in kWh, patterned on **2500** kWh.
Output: **5** kWh
